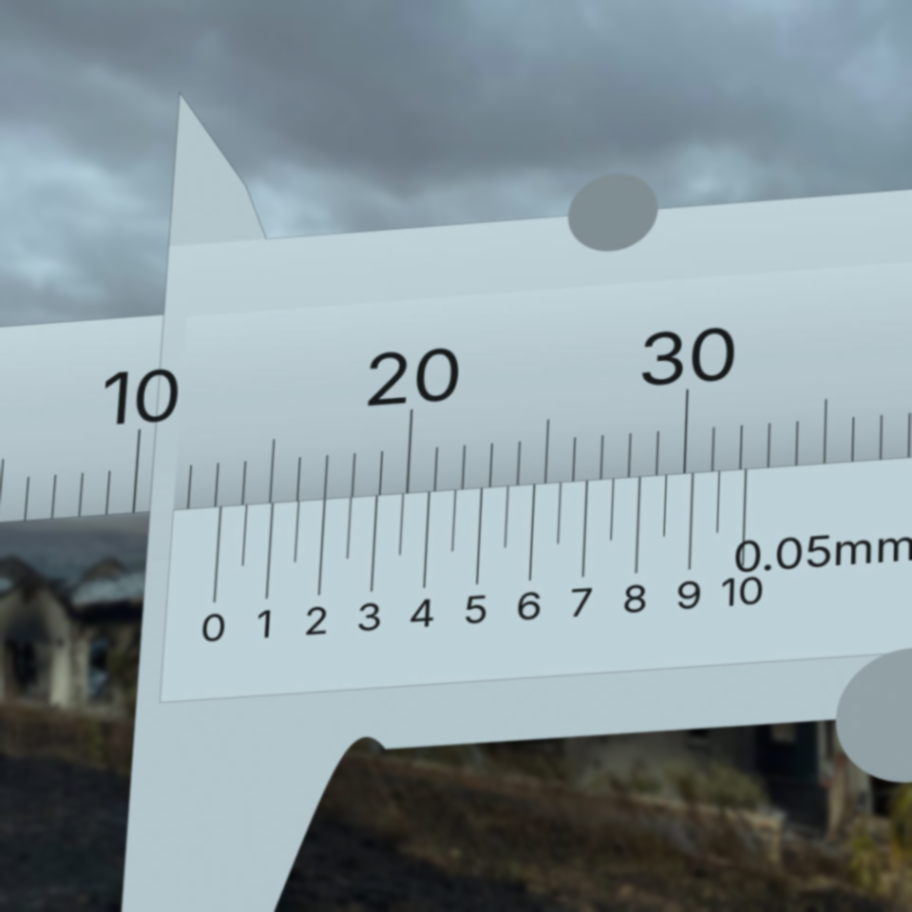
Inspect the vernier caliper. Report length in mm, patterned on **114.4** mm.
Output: **13.2** mm
